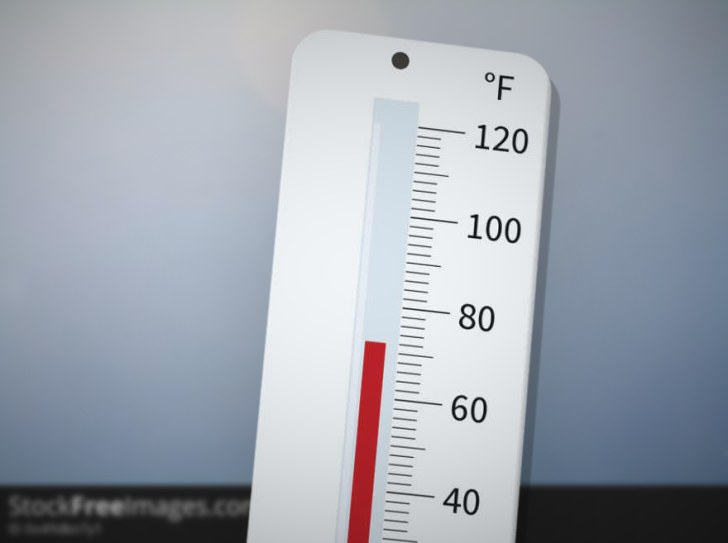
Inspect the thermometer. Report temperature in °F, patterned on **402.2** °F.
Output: **72** °F
